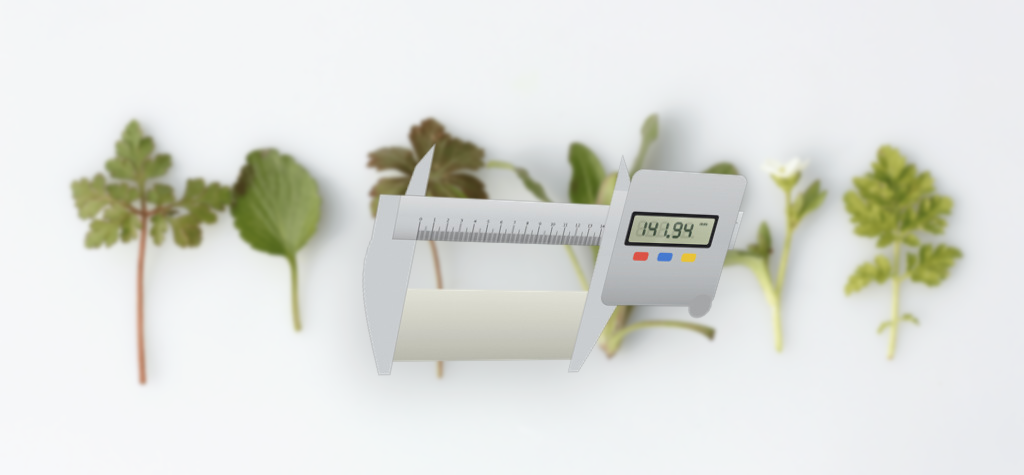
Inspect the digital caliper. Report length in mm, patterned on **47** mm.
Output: **141.94** mm
